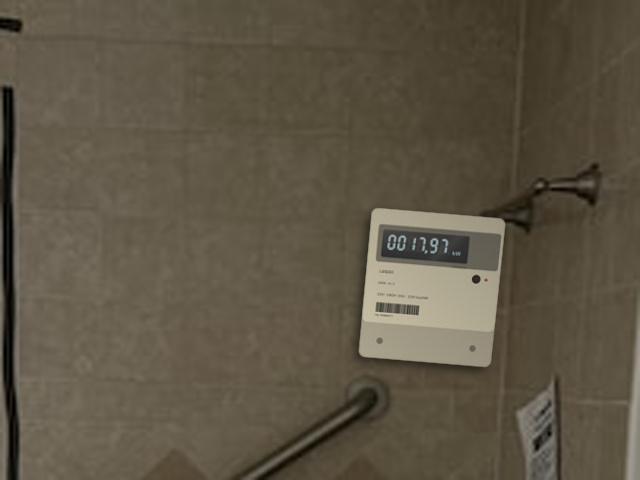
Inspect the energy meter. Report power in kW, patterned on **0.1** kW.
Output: **17.97** kW
